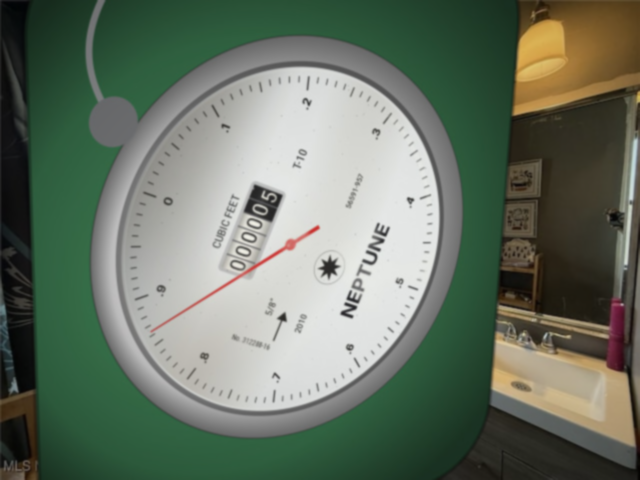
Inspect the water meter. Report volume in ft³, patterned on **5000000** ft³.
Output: **4.86** ft³
